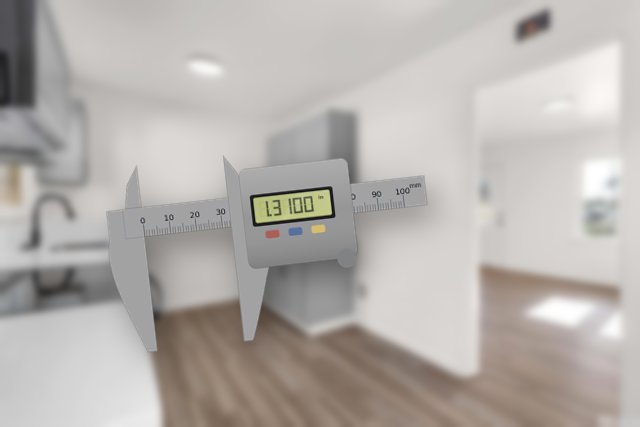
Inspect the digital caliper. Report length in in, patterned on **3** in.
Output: **1.3100** in
